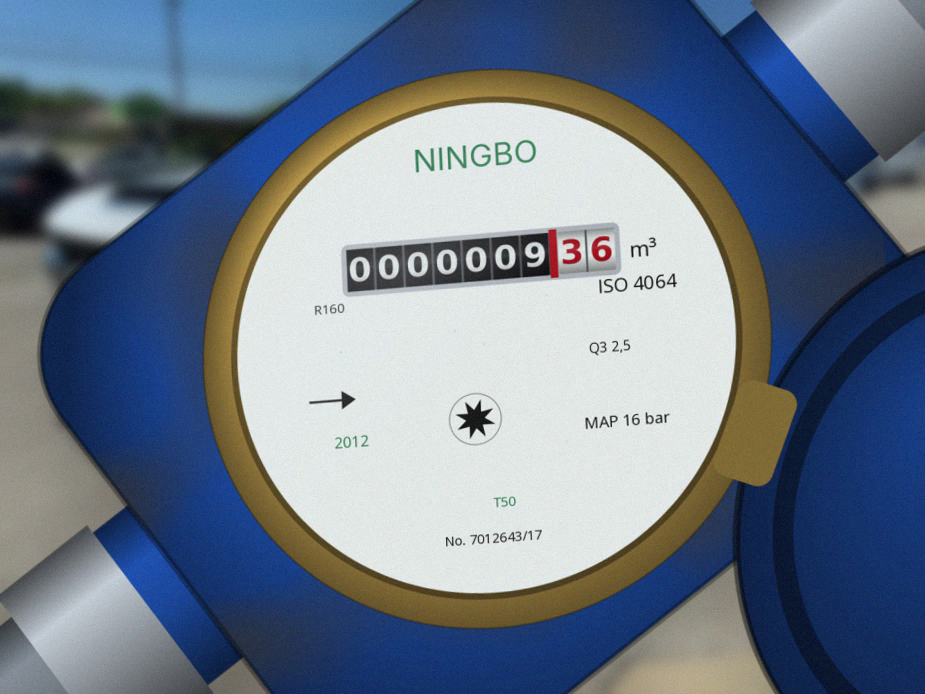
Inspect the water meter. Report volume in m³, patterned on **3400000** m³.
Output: **9.36** m³
